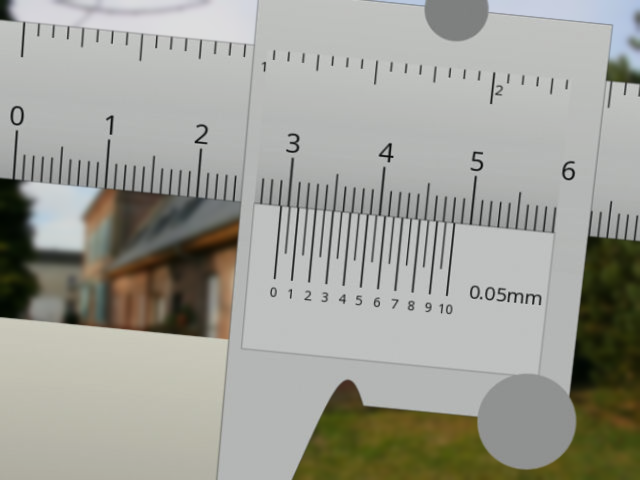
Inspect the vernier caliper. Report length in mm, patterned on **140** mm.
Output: **29.2** mm
